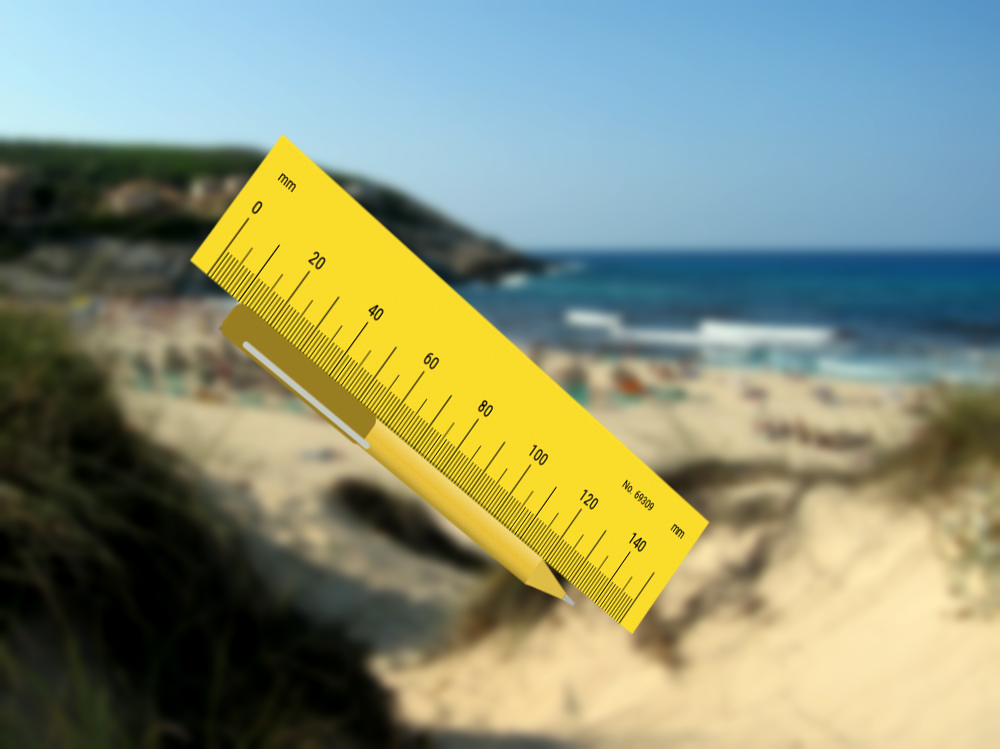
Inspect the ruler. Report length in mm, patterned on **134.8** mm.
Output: **125** mm
